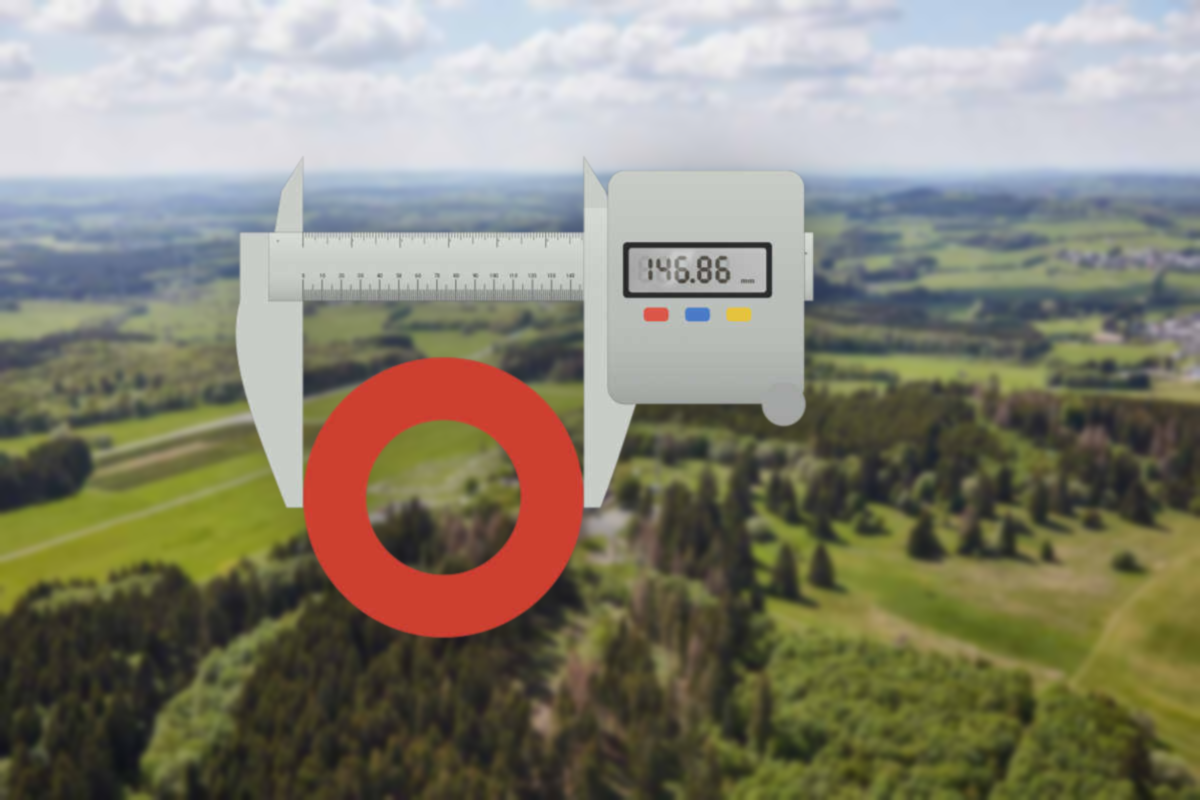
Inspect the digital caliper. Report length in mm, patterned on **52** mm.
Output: **146.86** mm
